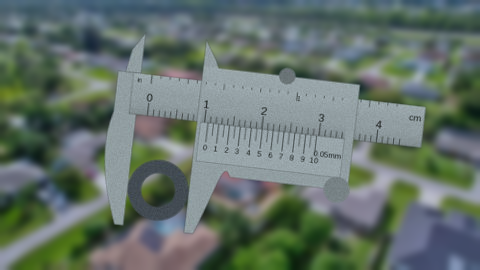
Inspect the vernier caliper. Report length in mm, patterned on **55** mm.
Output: **10.6** mm
